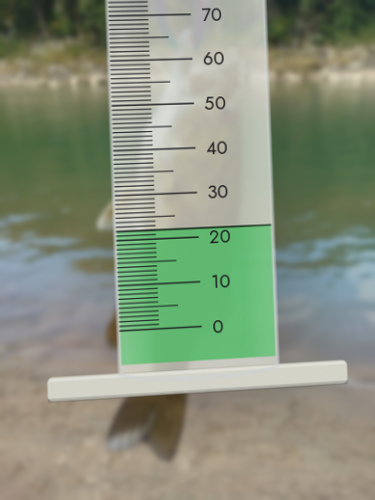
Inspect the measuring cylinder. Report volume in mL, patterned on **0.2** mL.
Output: **22** mL
